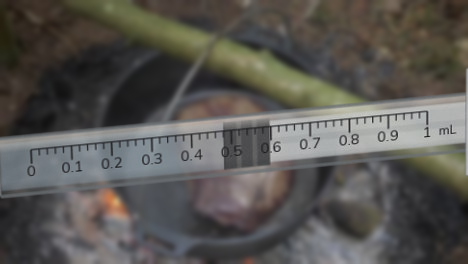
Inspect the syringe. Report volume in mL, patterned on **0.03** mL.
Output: **0.48** mL
